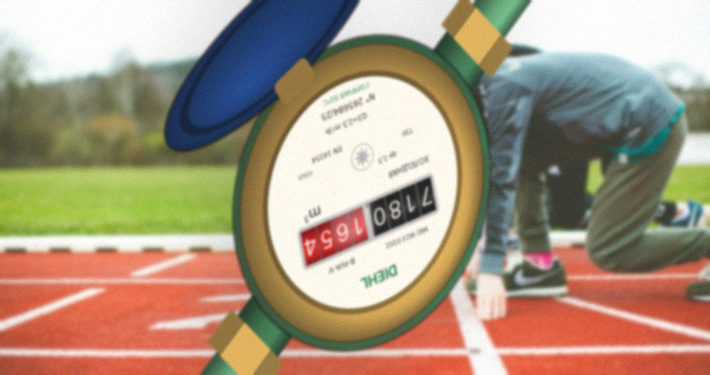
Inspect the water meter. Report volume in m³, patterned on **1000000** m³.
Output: **7180.1654** m³
